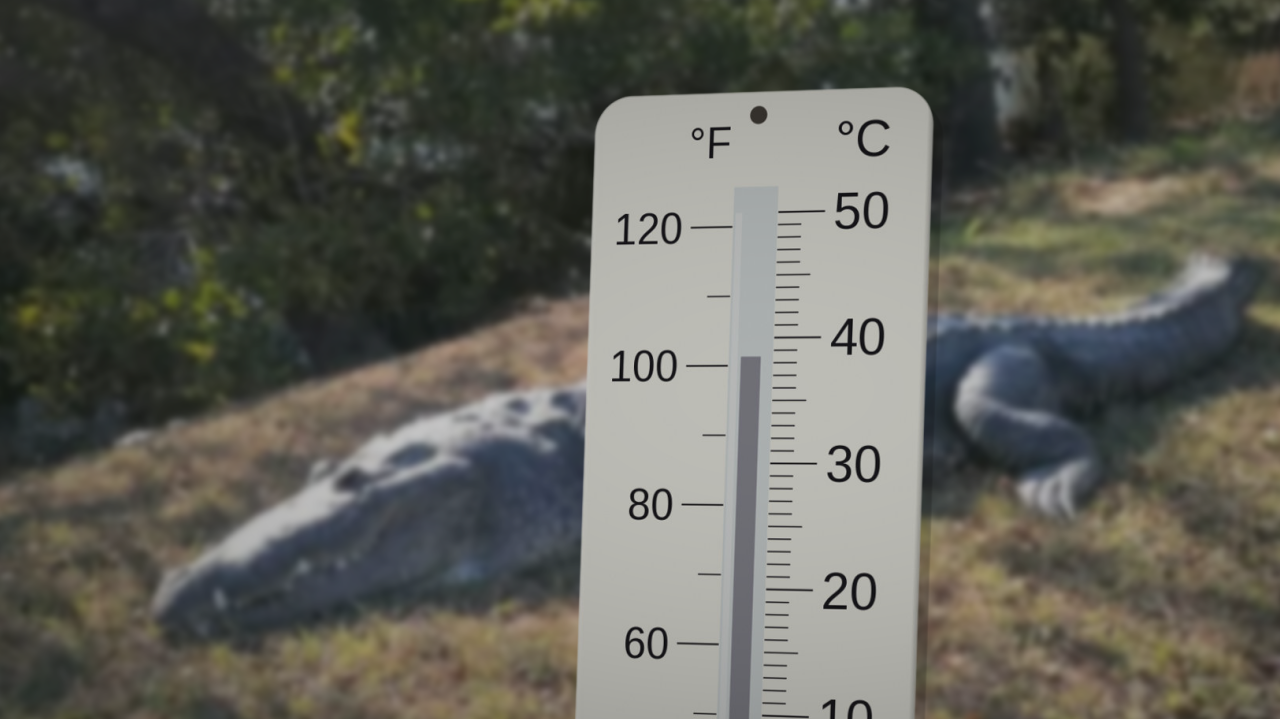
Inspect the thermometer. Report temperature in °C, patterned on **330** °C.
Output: **38.5** °C
